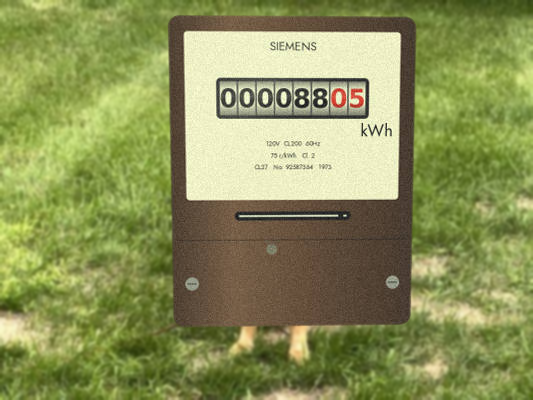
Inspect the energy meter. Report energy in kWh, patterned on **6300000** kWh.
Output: **88.05** kWh
